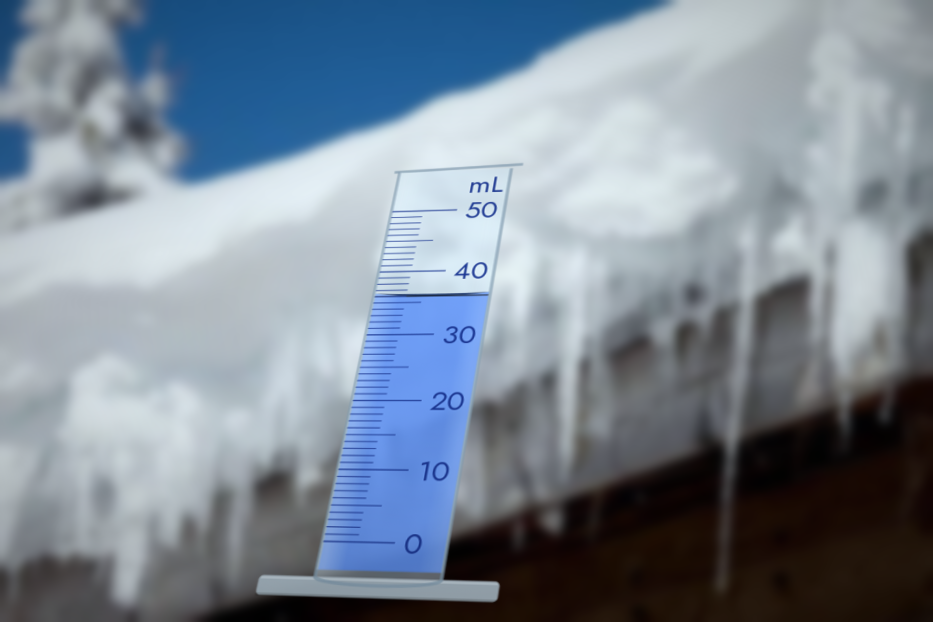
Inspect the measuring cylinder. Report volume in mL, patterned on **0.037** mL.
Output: **36** mL
